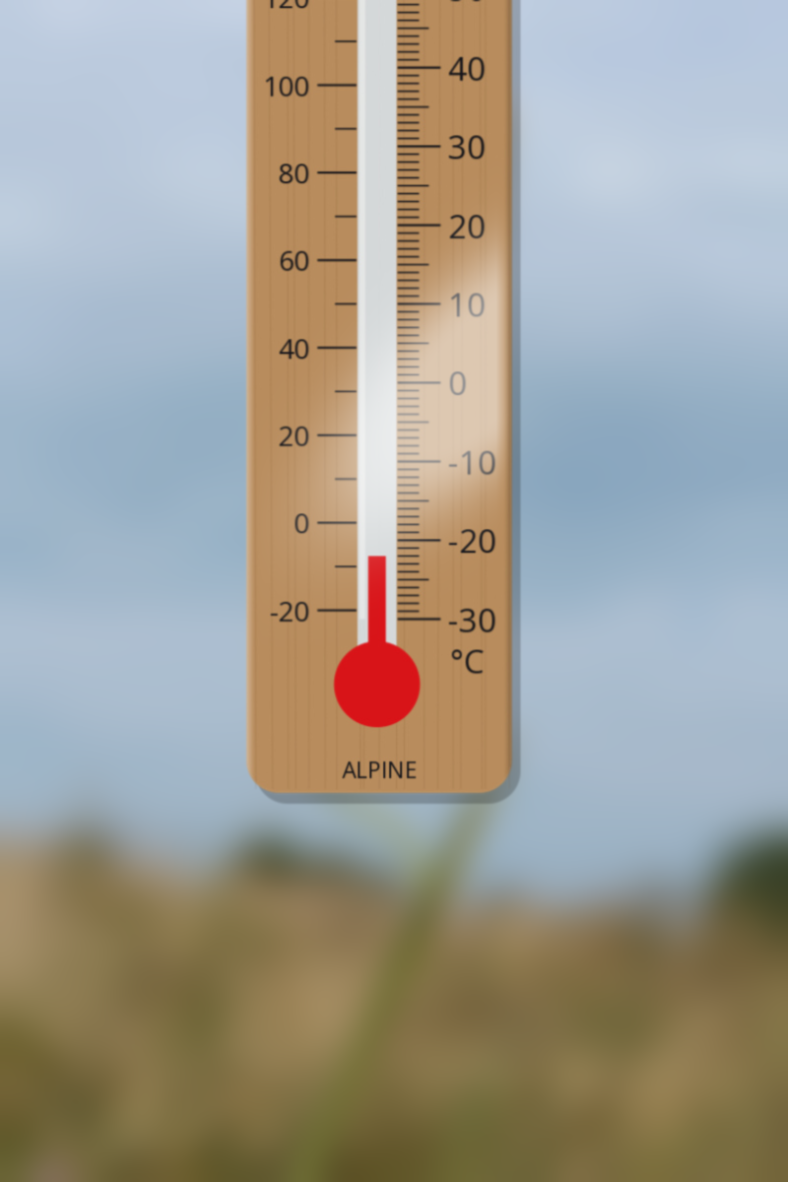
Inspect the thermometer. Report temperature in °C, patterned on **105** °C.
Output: **-22** °C
